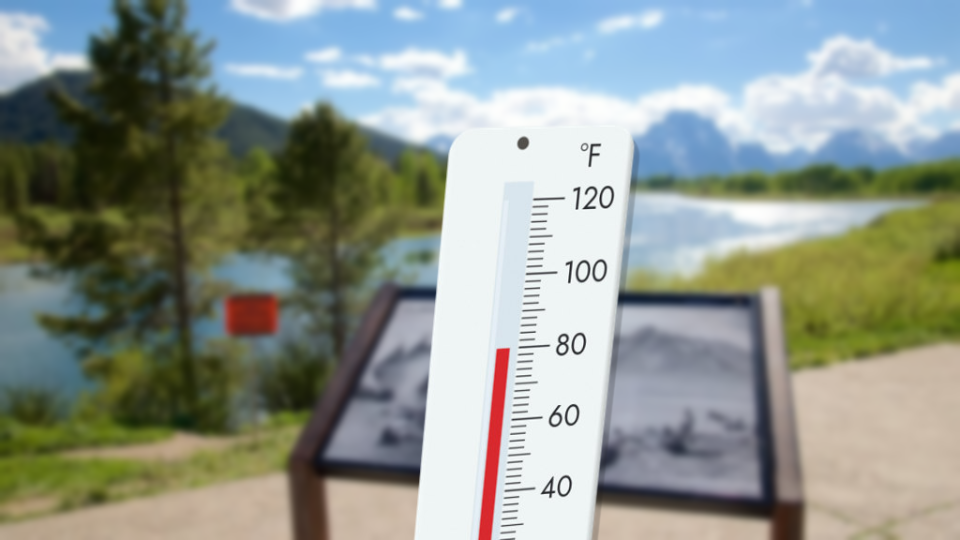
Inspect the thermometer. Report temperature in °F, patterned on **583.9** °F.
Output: **80** °F
